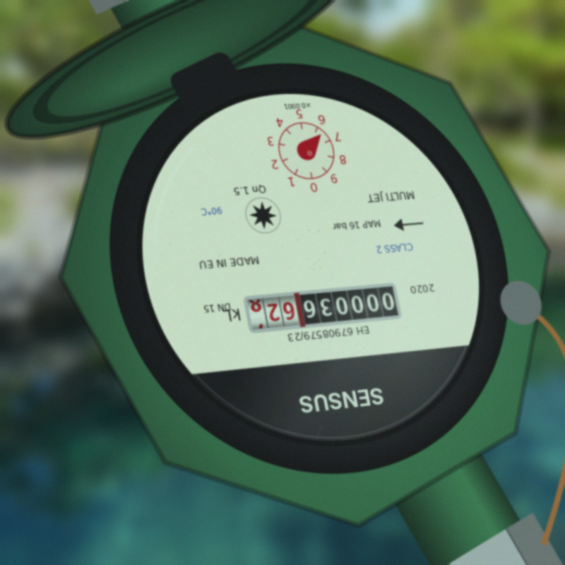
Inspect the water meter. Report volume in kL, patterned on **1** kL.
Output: **36.6276** kL
